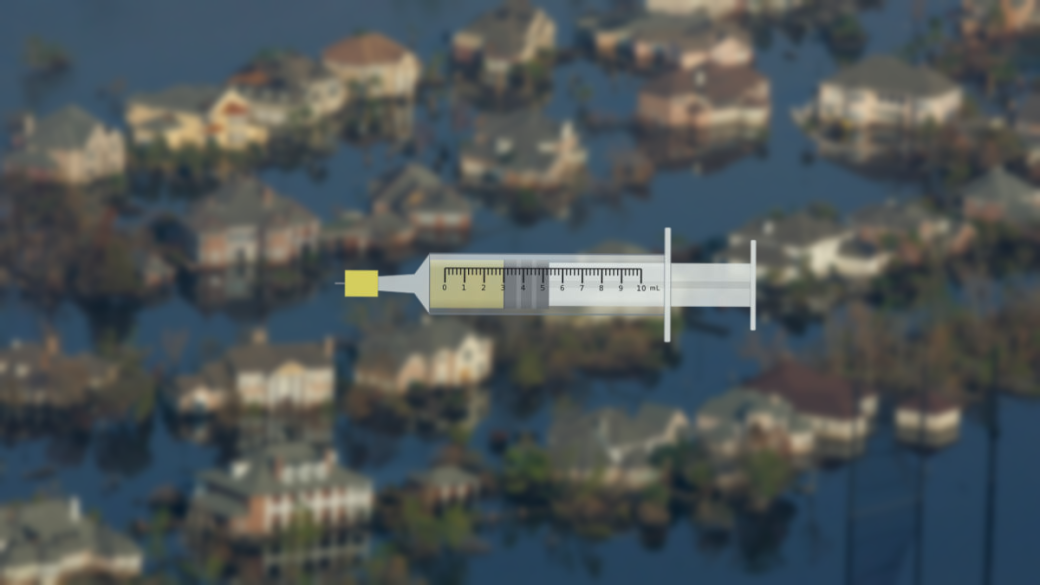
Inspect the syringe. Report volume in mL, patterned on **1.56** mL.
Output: **3** mL
